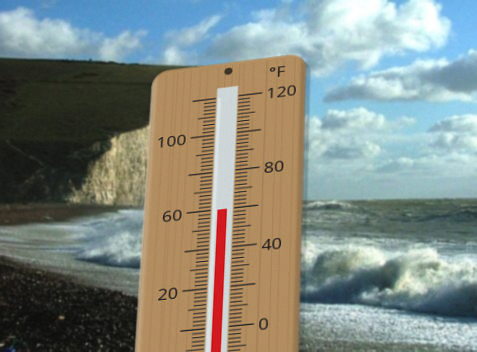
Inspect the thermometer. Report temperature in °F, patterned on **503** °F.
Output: **60** °F
